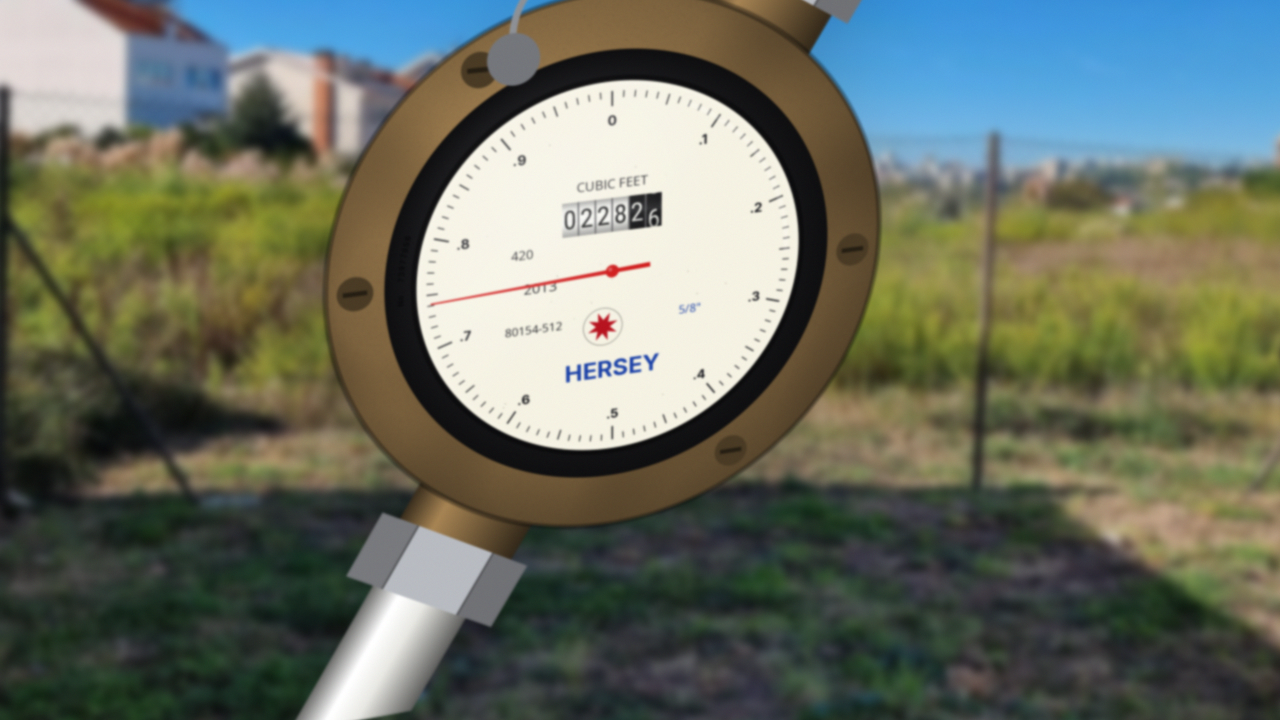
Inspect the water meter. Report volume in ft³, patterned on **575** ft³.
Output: **22825.74** ft³
